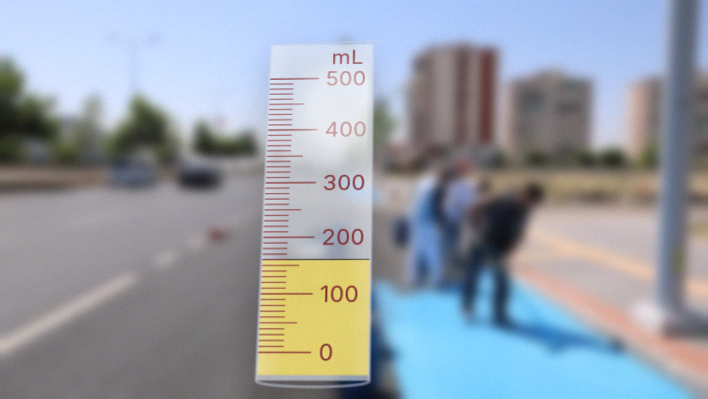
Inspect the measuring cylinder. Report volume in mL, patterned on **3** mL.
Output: **160** mL
